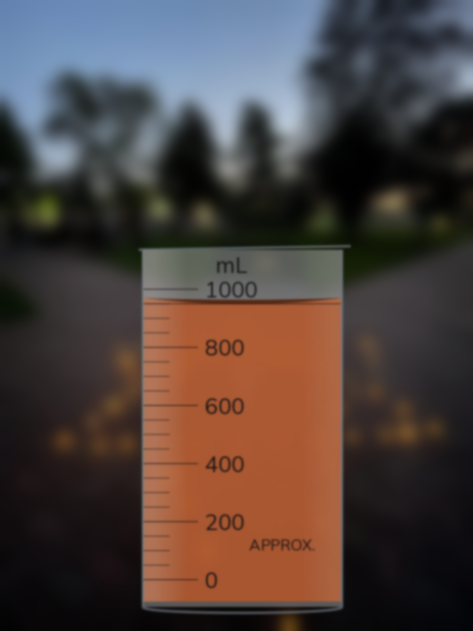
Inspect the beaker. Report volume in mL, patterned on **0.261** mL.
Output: **950** mL
